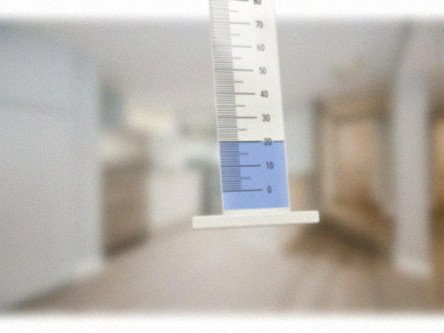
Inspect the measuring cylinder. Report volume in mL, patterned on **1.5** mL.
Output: **20** mL
